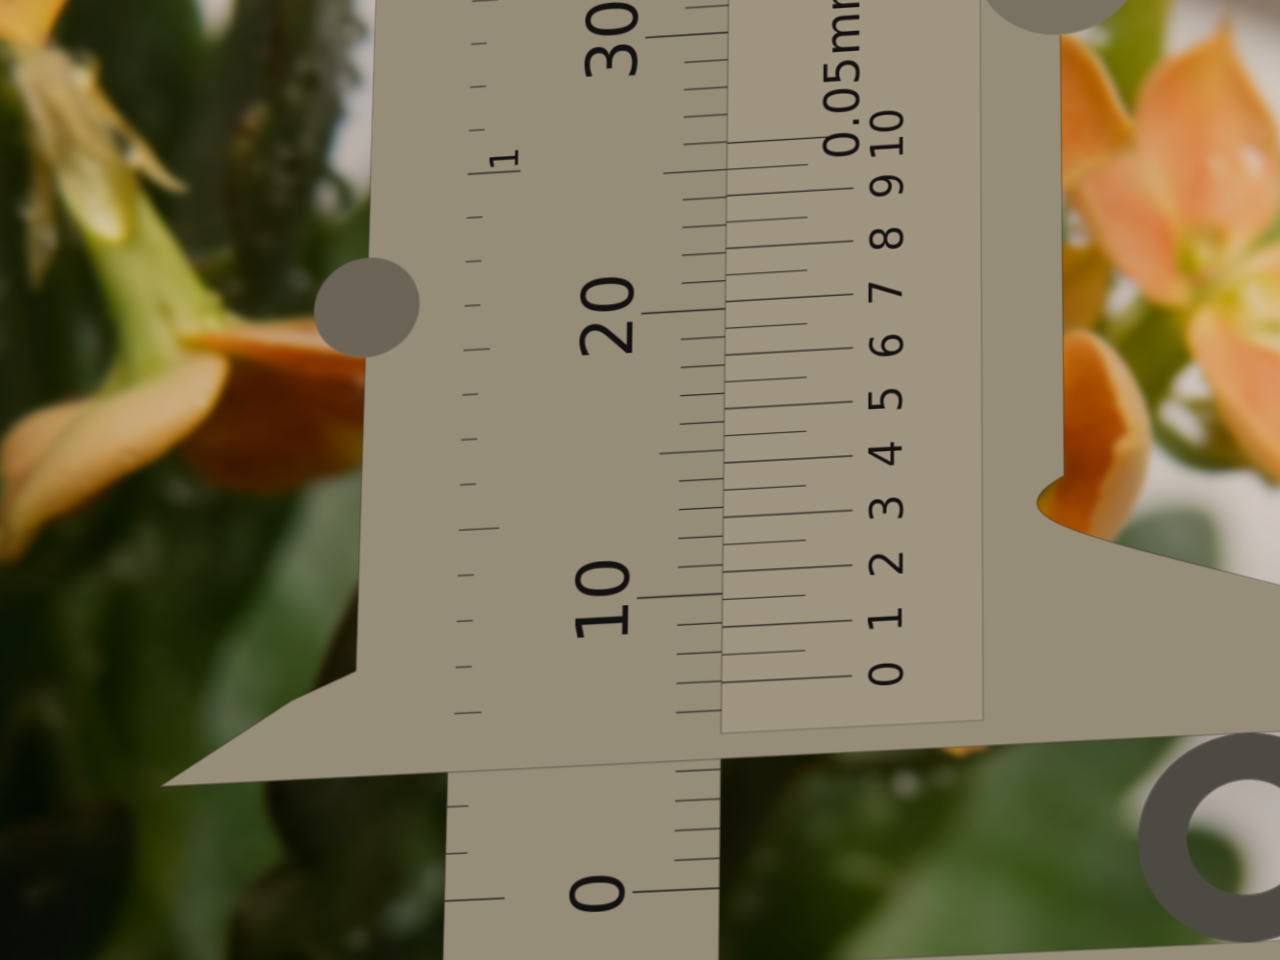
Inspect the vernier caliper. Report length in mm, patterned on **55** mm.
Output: **6.95** mm
